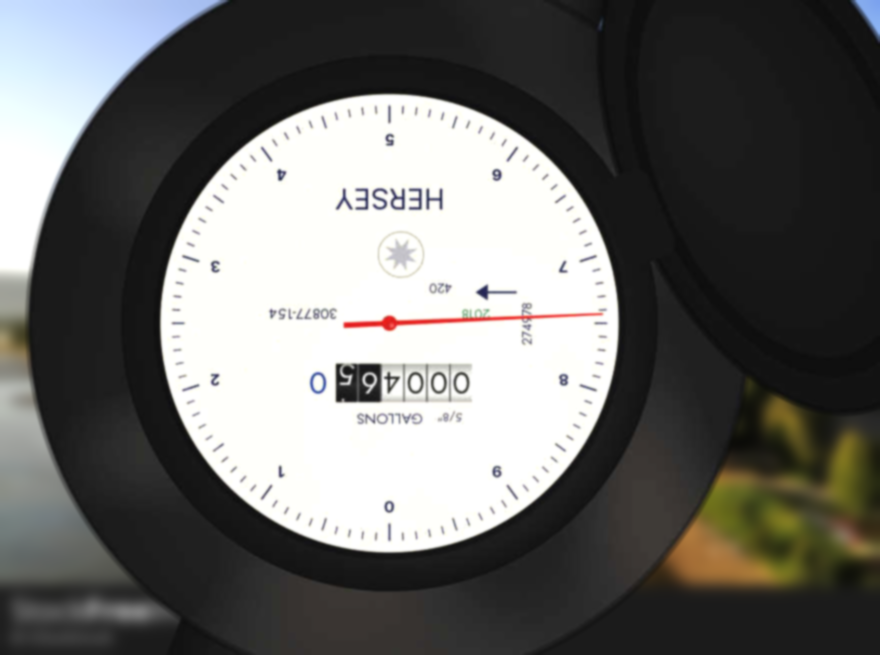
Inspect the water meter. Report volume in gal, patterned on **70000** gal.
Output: **4647.4** gal
